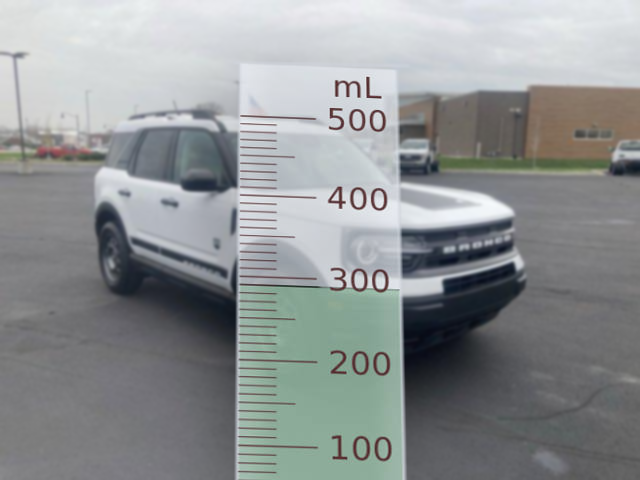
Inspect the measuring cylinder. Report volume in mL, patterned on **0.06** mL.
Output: **290** mL
